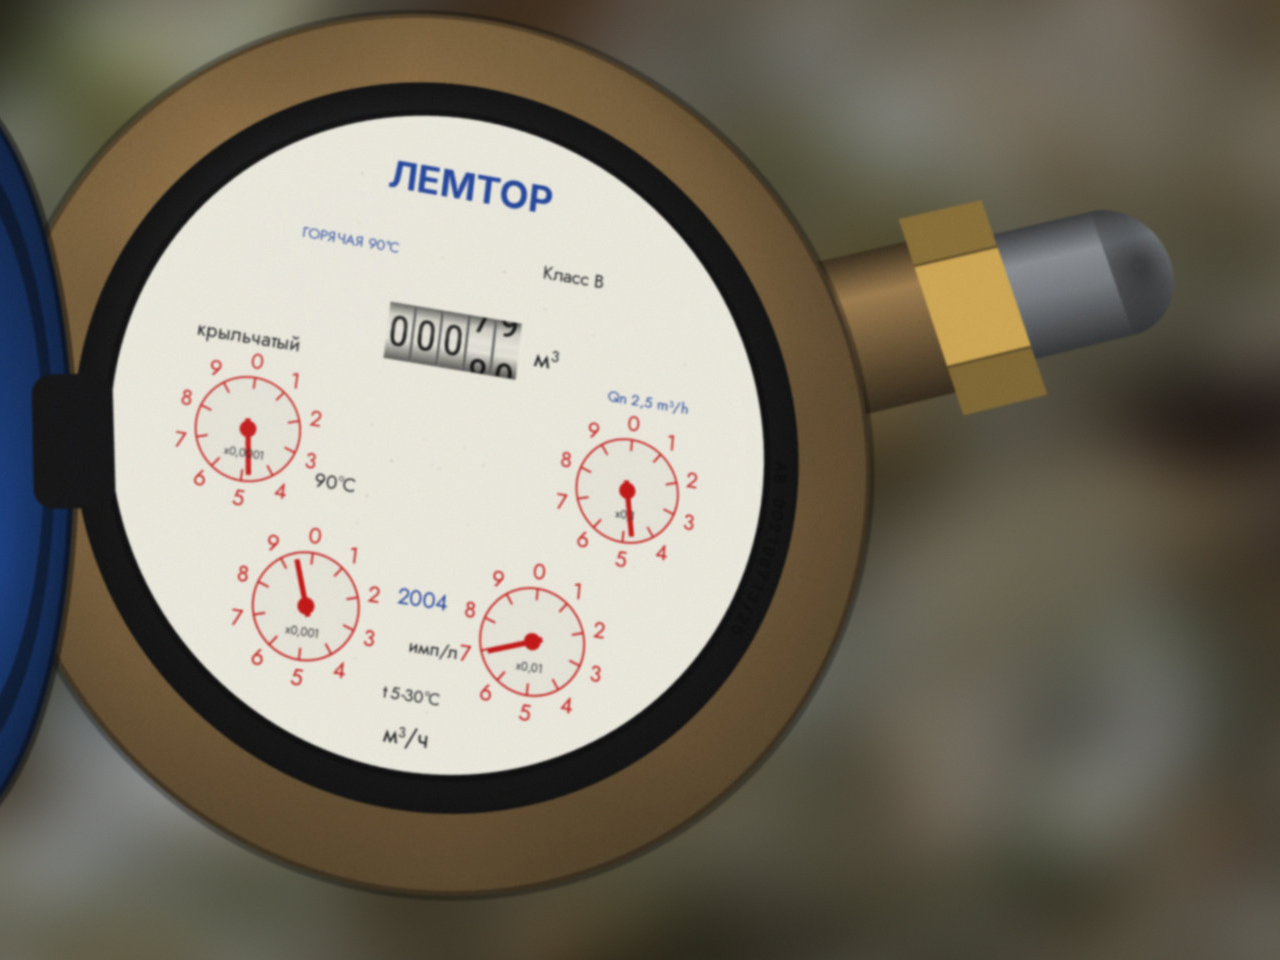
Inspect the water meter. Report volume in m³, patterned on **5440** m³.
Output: **79.4694** m³
